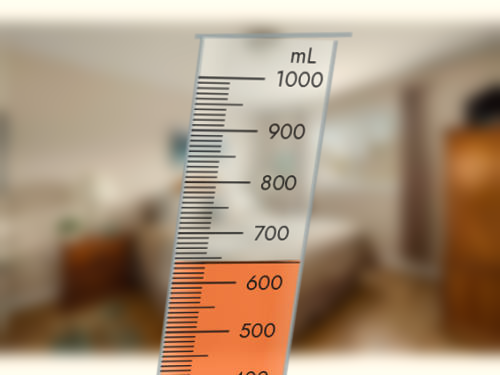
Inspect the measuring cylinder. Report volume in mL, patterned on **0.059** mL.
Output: **640** mL
